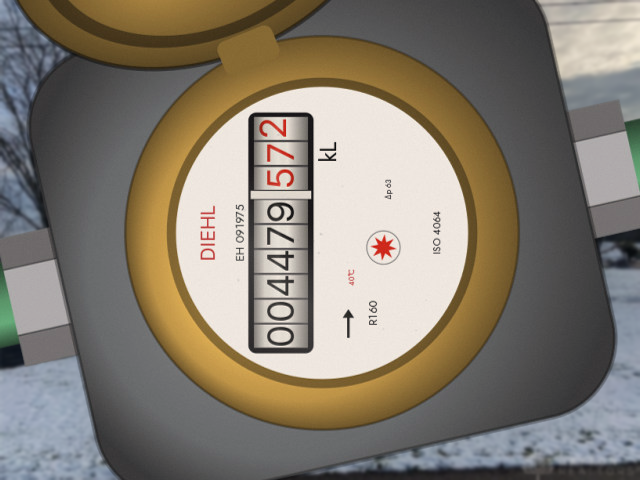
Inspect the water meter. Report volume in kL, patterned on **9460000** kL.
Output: **4479.572** kL
